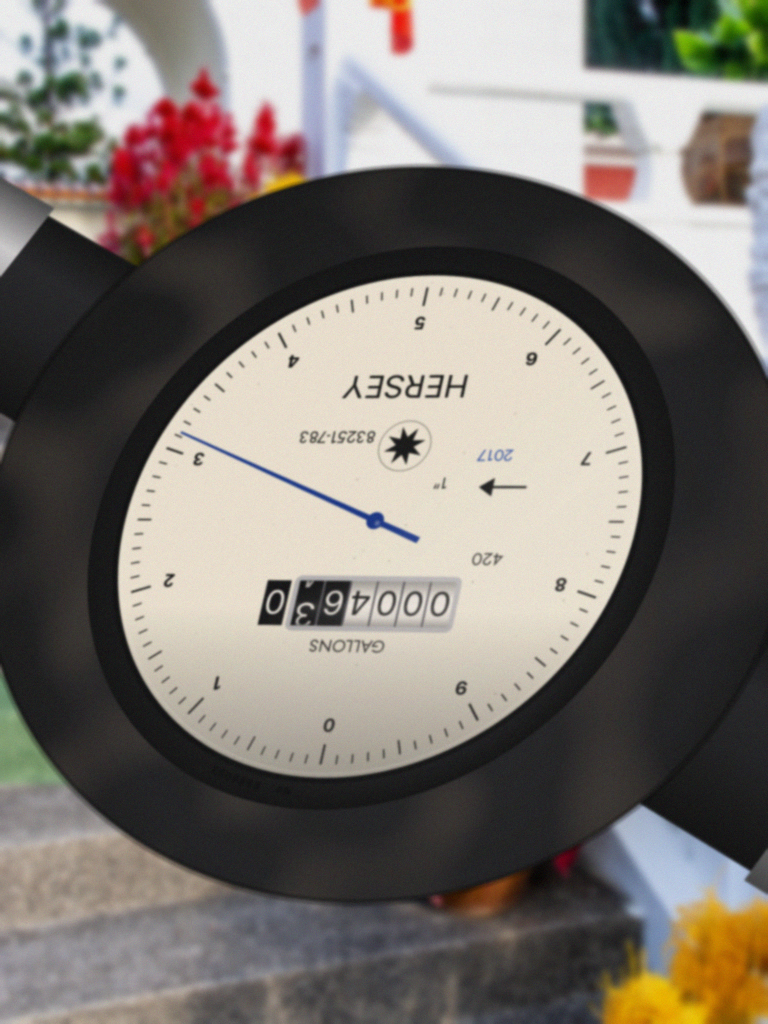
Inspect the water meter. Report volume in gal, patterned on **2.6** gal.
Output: **4633.1** gal
